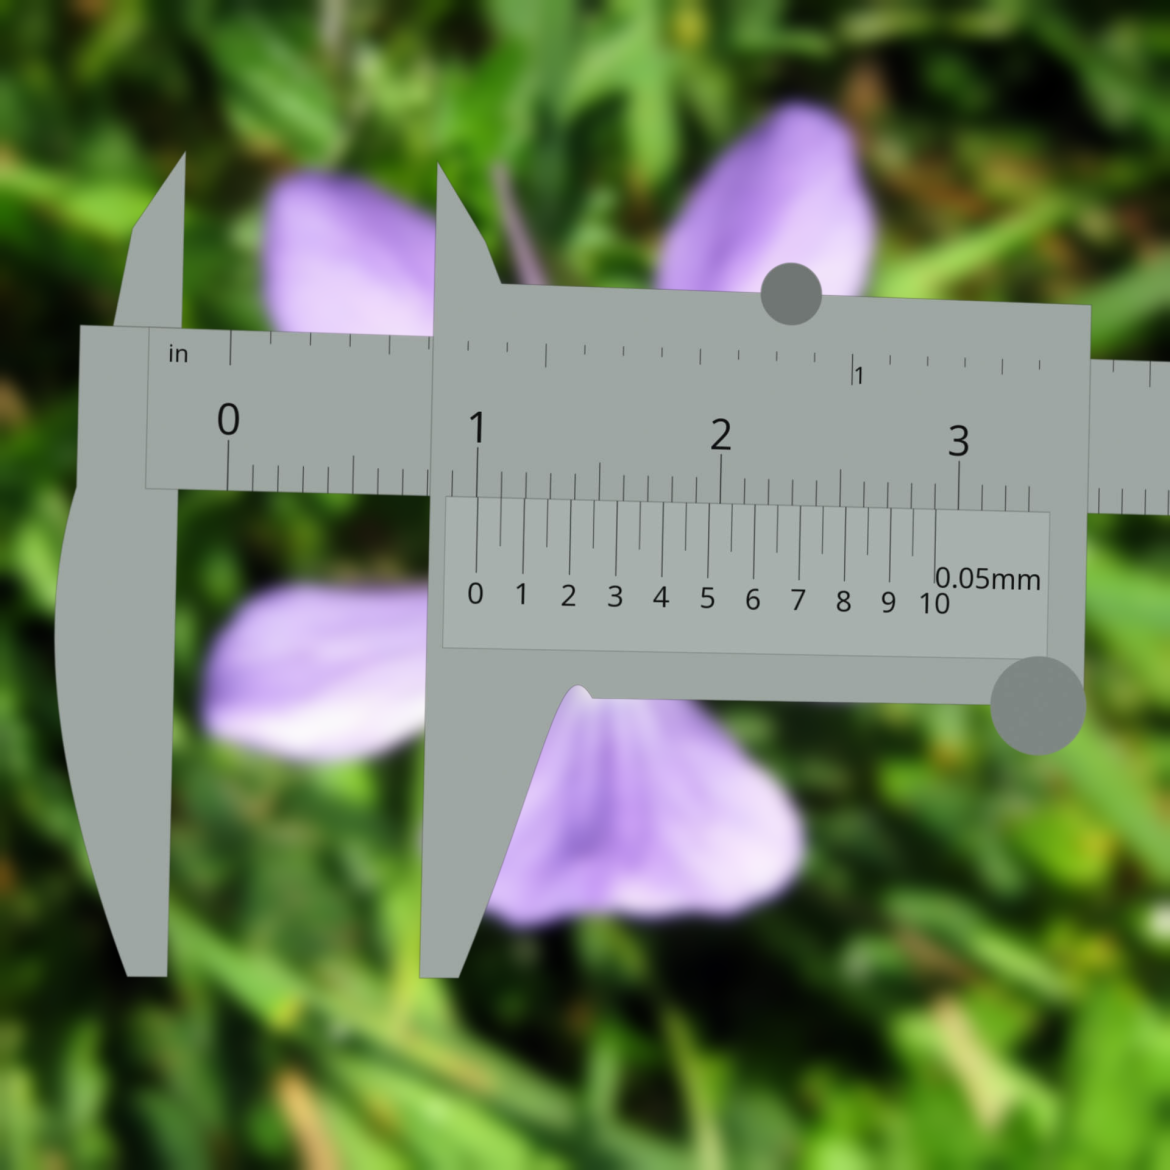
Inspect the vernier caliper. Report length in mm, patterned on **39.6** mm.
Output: **10.05** mm
